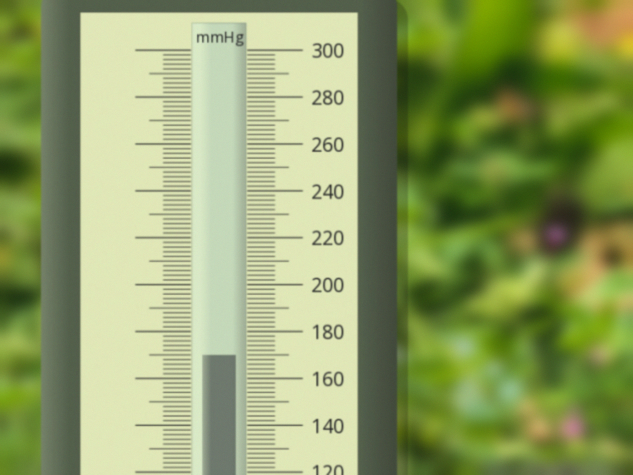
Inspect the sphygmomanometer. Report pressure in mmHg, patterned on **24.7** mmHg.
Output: **170** mmHg
